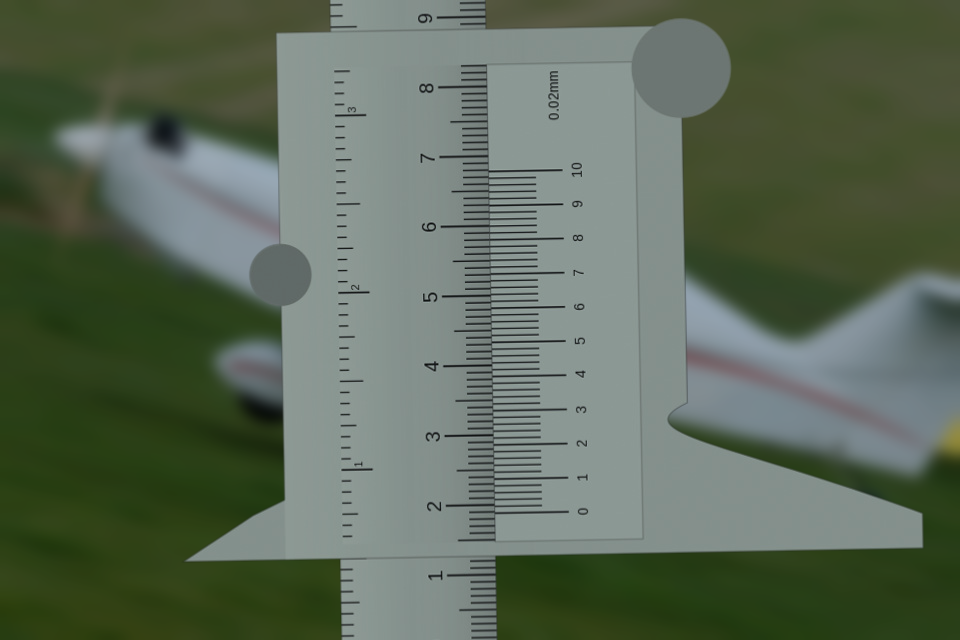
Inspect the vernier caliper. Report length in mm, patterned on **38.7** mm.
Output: **18.8** mm
